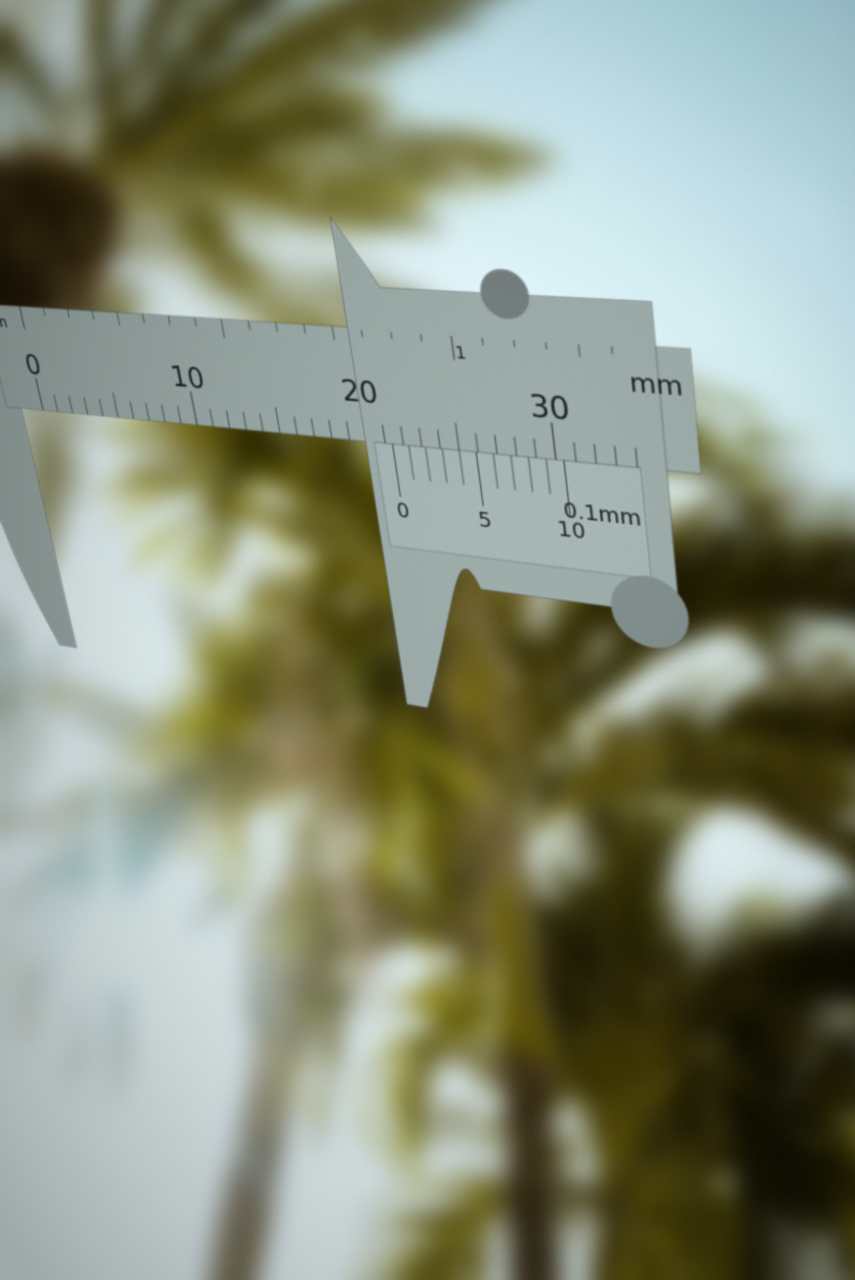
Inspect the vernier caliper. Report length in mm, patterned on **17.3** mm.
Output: **21.4** mm
